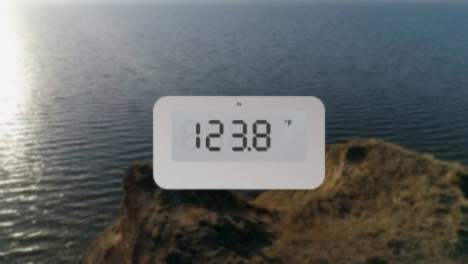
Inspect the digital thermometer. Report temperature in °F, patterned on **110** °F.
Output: **123.8** °F
